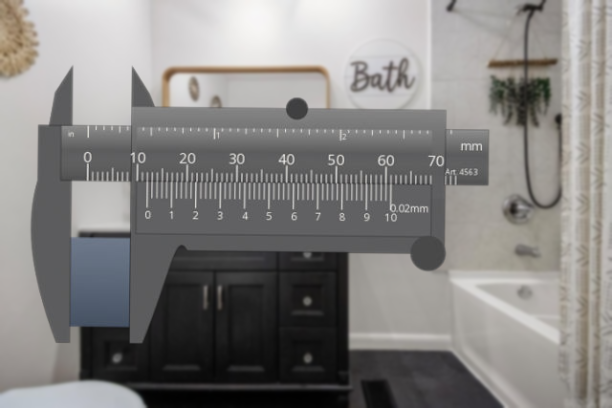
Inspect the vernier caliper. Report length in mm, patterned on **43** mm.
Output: **12.0** mm
